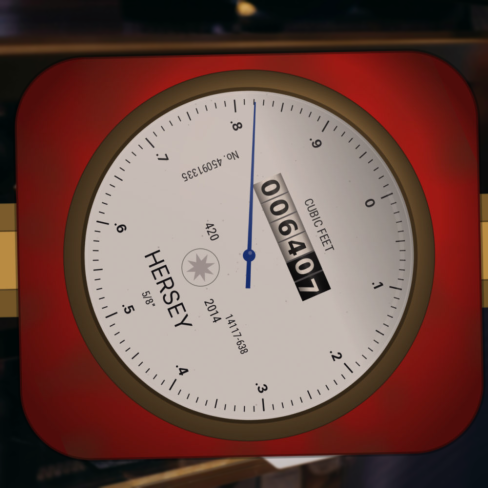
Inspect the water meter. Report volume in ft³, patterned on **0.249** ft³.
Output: **6406.82** ft³
